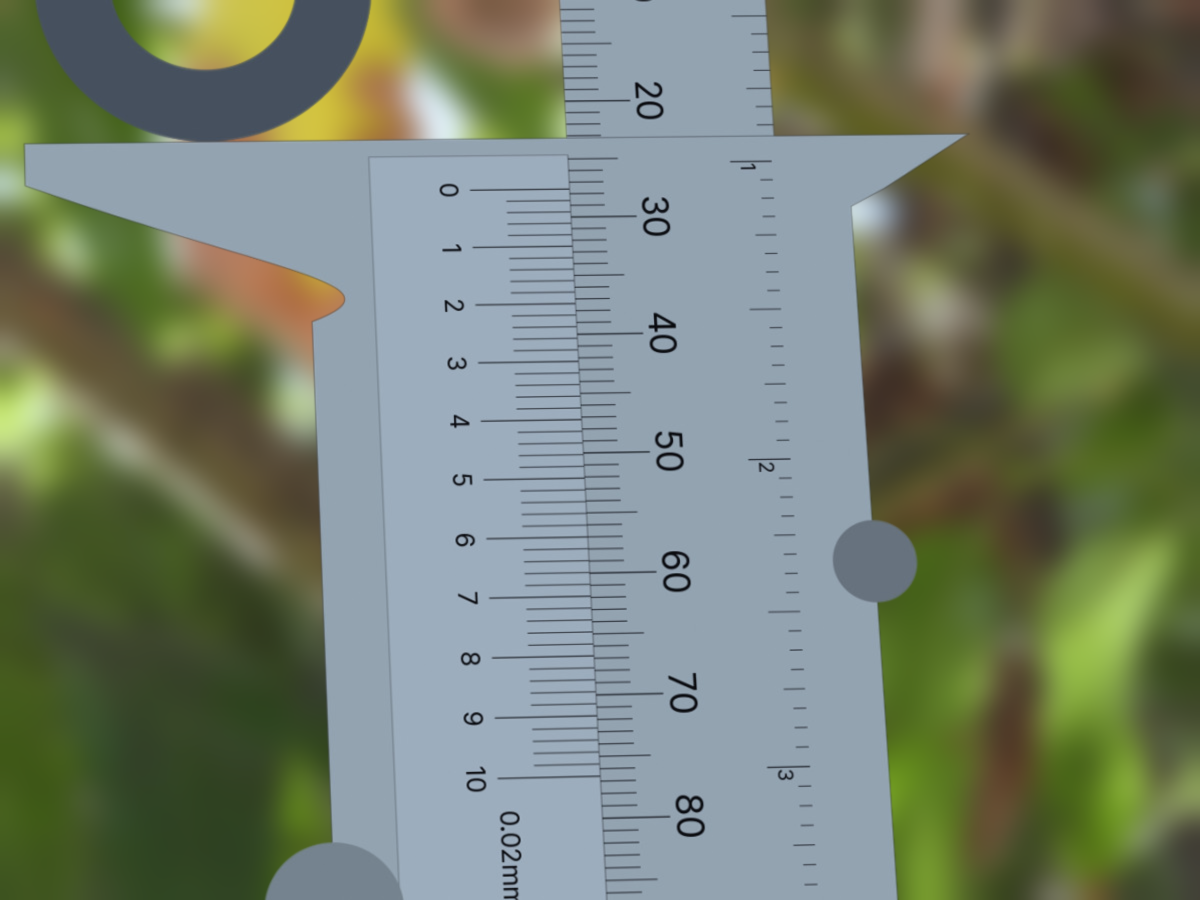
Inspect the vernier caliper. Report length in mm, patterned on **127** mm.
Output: **27.6** mm
